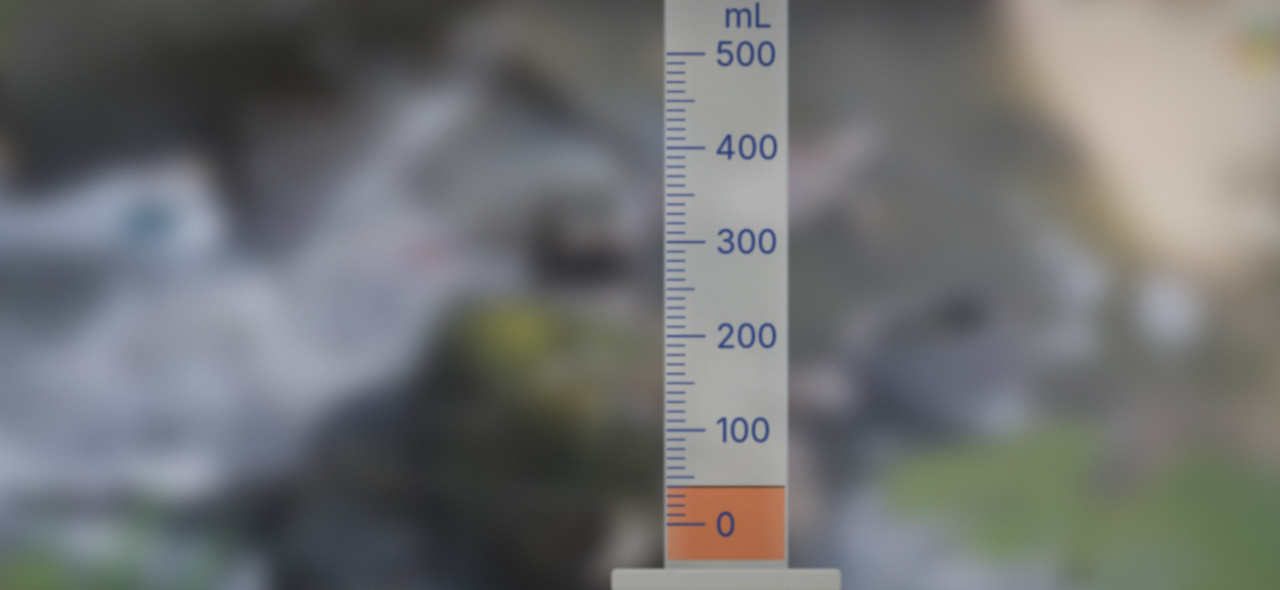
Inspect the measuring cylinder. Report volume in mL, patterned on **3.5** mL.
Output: **40** mL
